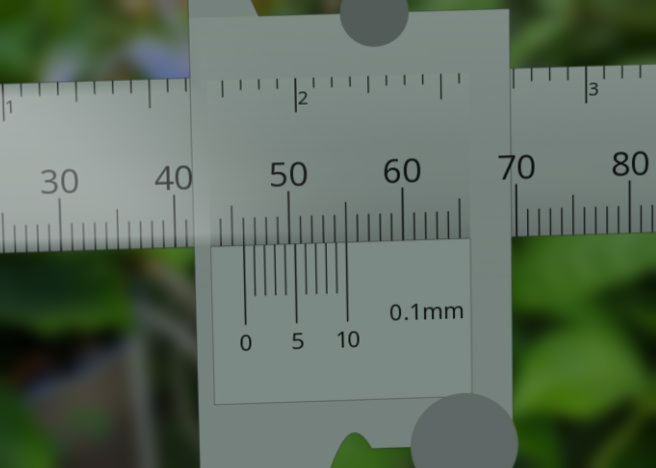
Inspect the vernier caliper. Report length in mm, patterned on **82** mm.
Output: **46.0** mm
